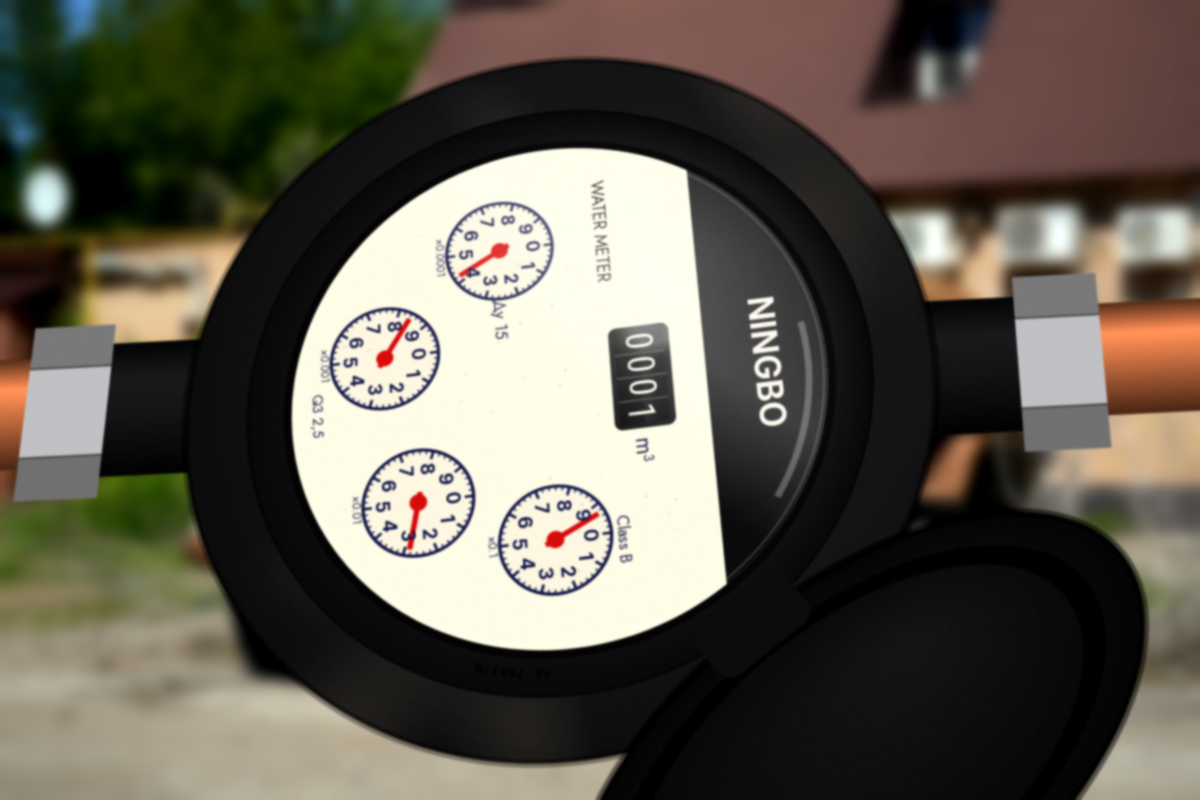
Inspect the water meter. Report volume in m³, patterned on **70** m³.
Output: **0.9284** m³
